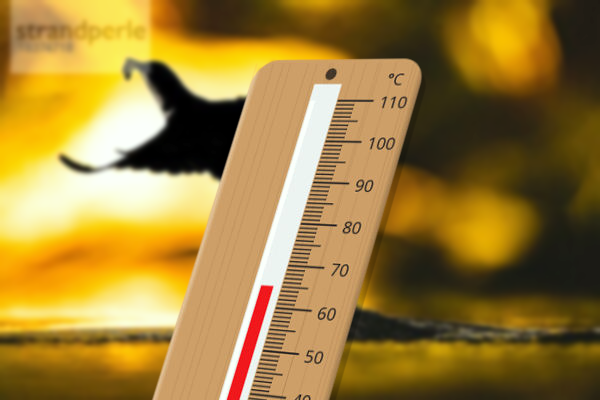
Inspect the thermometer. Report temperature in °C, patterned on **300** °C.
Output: **65** °C
